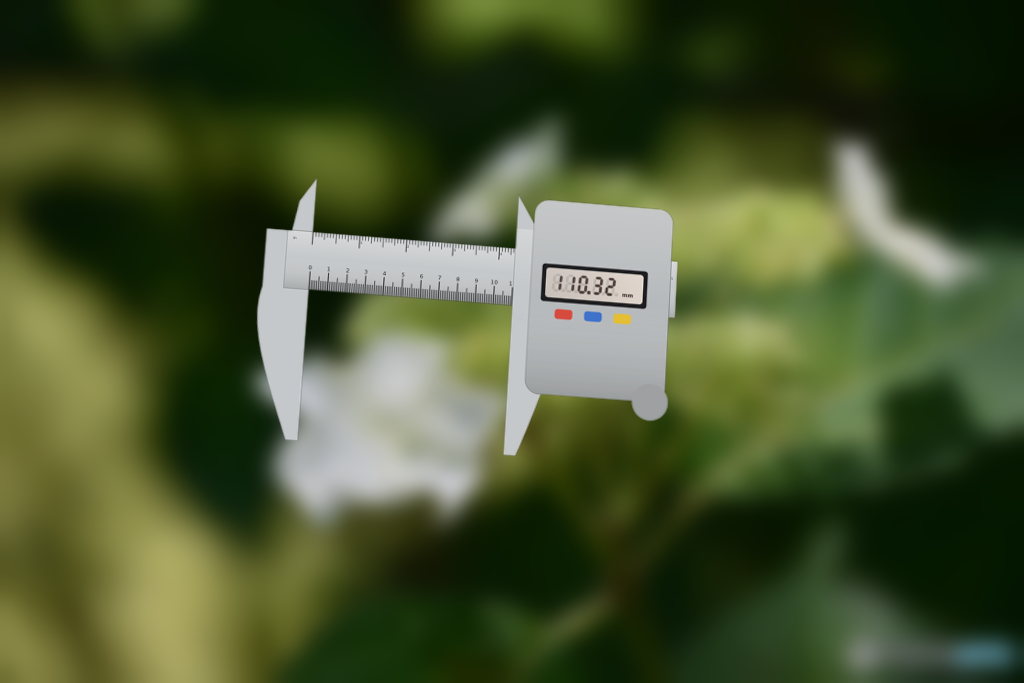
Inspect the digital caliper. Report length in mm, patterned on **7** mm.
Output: **110.32** mm
